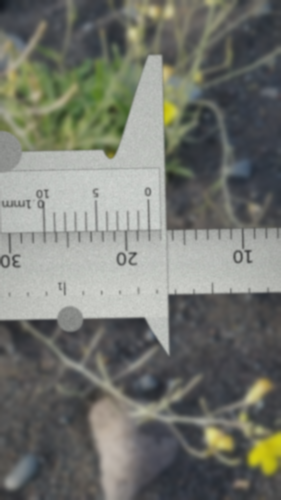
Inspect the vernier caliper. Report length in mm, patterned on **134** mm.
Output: **18.0** mm
